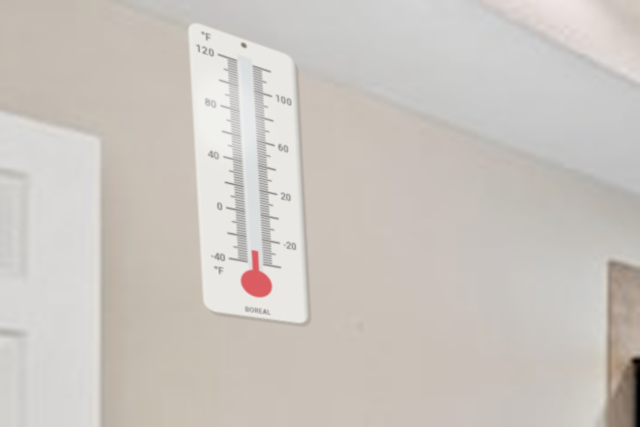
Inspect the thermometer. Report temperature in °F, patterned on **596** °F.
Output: **-30** °F
